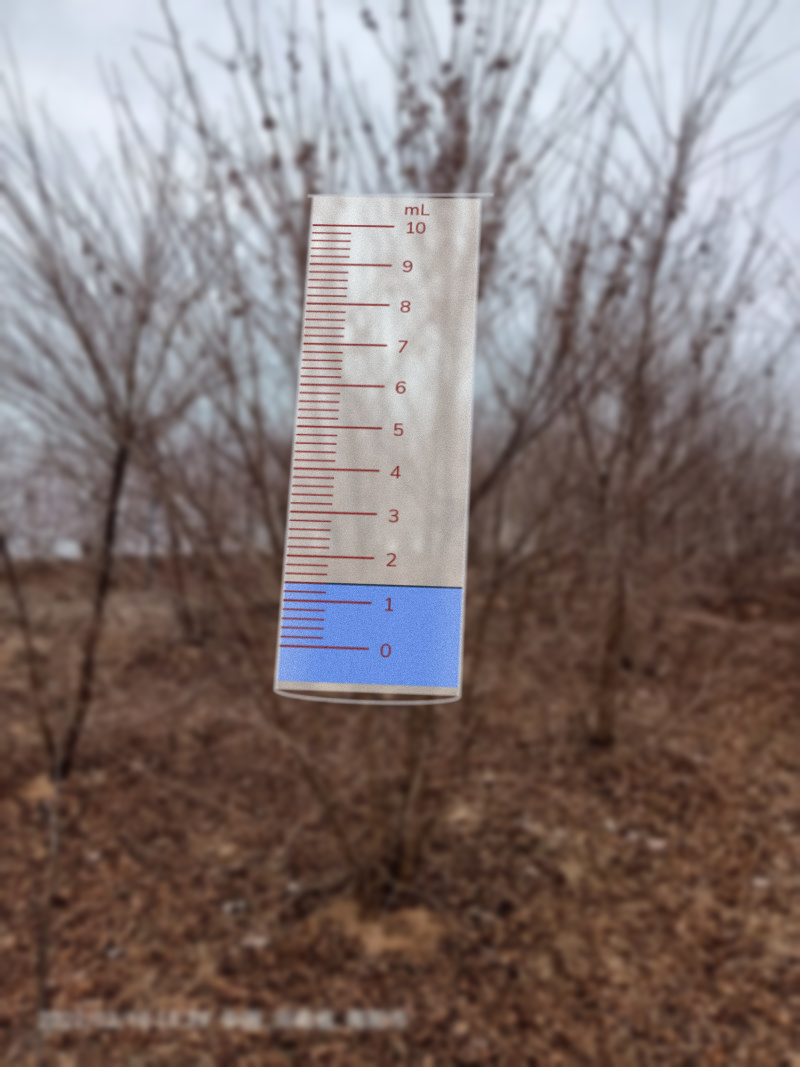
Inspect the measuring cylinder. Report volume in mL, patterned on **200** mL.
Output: **1.4** mL
